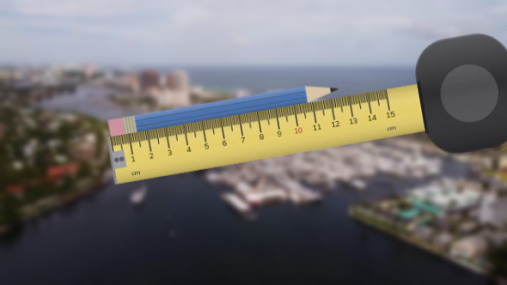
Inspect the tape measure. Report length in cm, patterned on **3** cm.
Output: **12.5** cm
